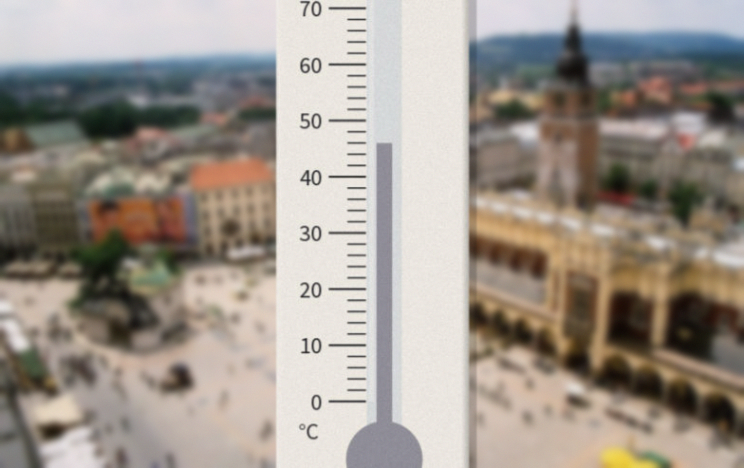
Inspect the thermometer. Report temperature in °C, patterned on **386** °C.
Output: **46** °C
